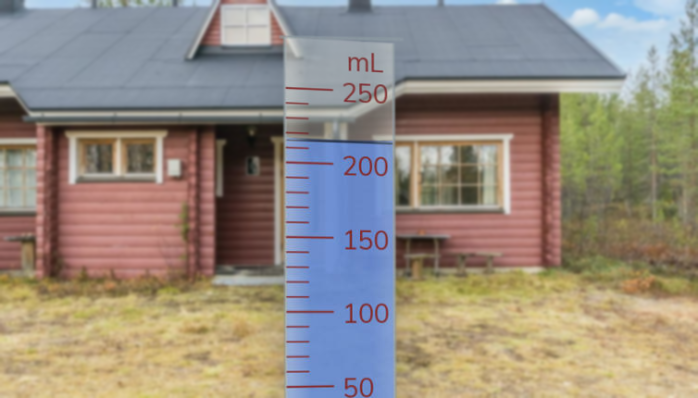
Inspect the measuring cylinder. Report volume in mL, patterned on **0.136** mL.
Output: **215** mL
